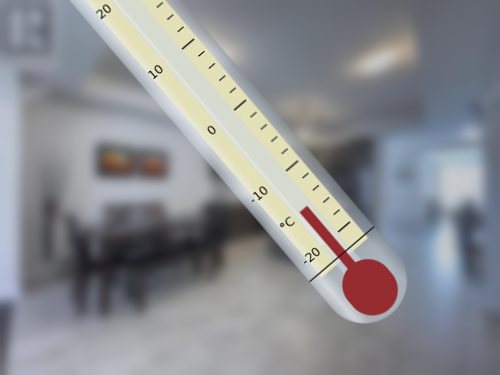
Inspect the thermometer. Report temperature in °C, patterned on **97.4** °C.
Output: **-15** °C
